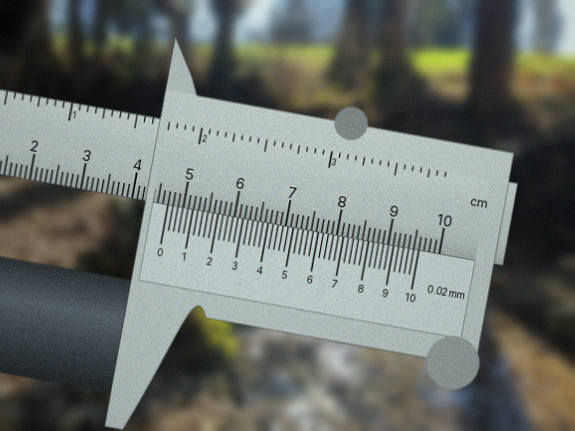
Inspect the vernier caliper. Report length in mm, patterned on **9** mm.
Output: **47.0** mm
